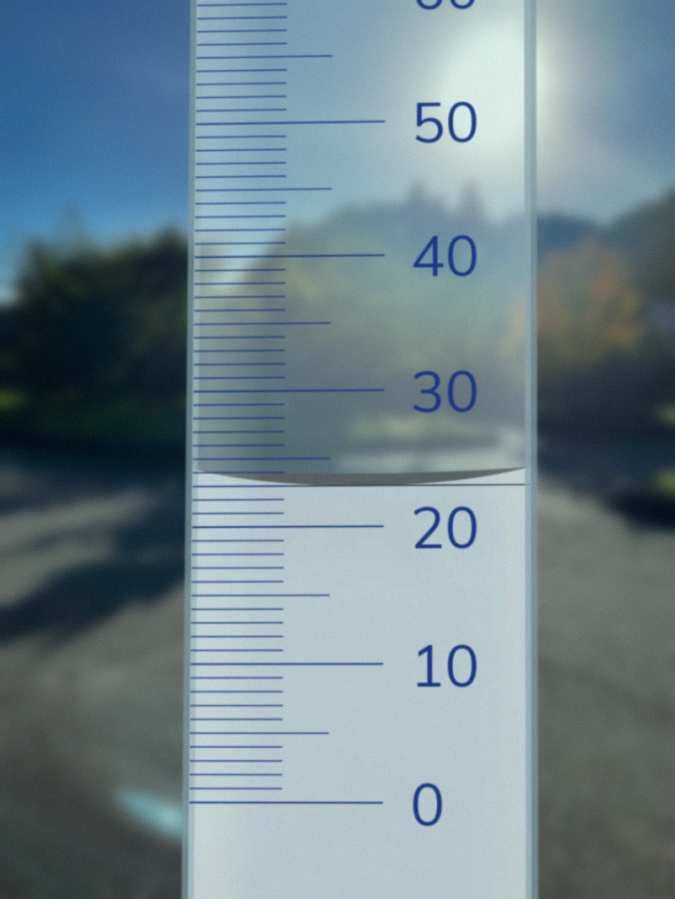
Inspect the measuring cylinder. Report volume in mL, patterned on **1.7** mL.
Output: **23** mL
